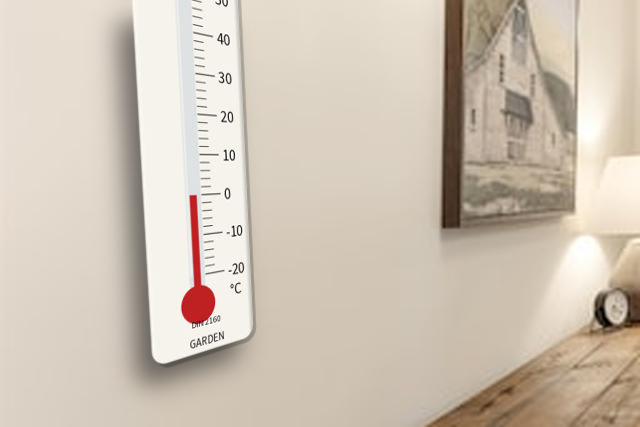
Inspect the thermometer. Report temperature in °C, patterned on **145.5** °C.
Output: **0** °C
